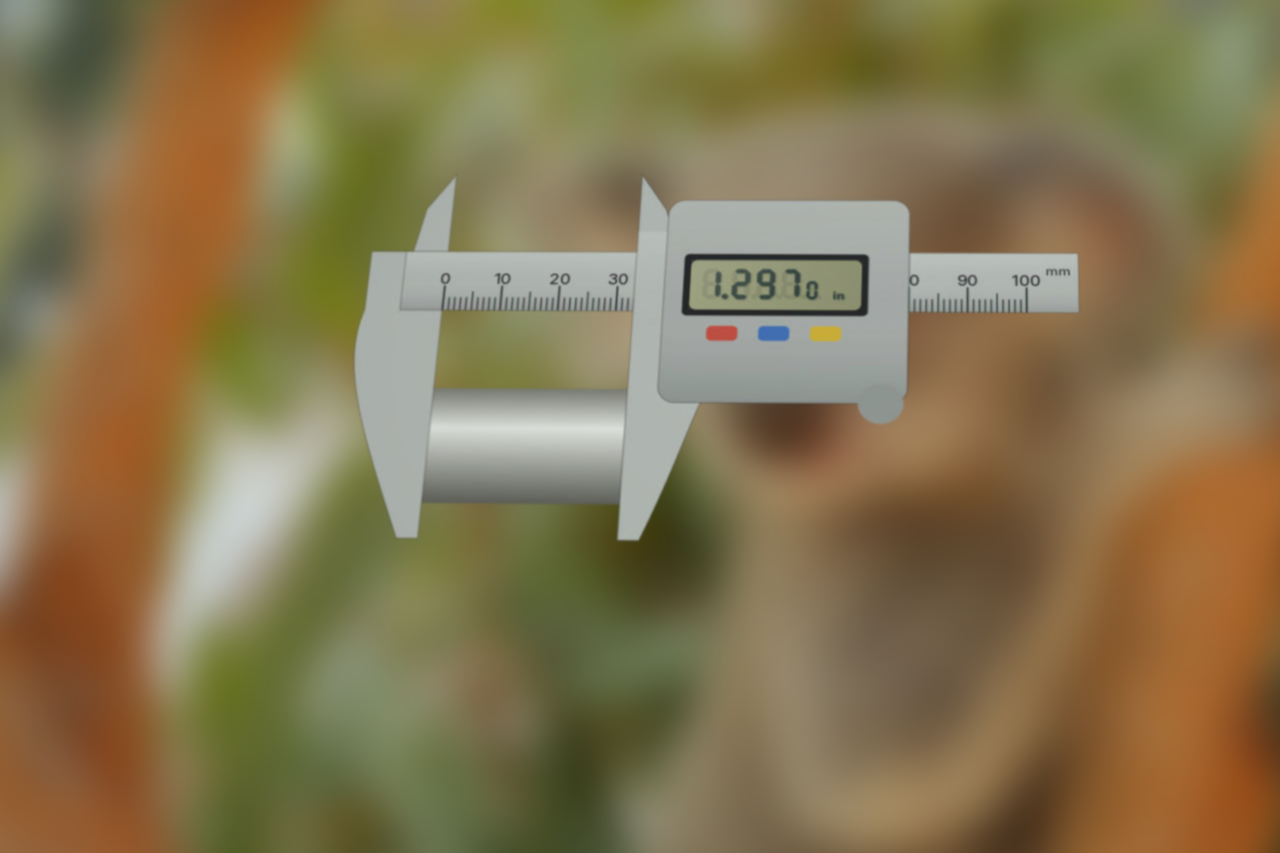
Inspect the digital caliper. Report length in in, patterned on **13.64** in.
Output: **1.2970** in
